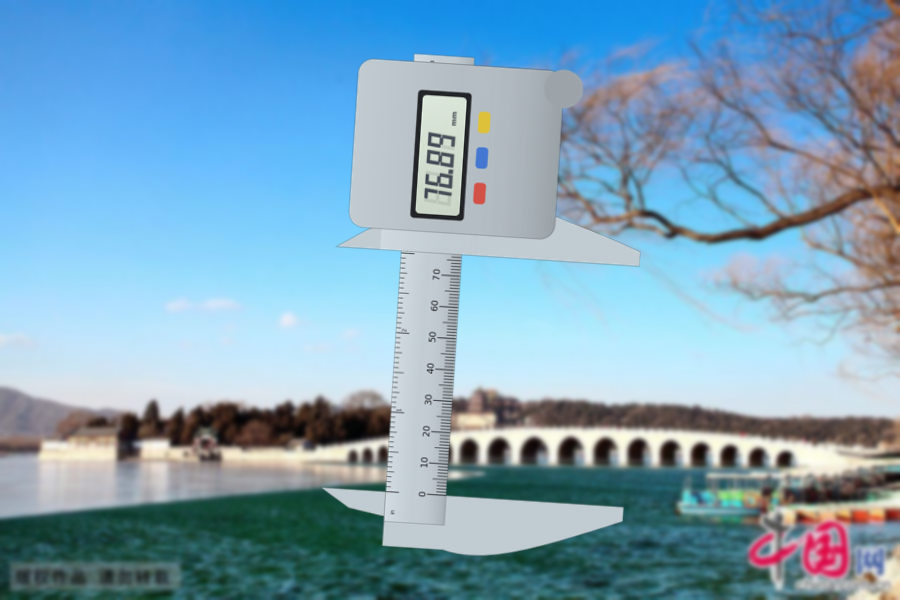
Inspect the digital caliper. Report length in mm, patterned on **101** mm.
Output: **76.89** mm
